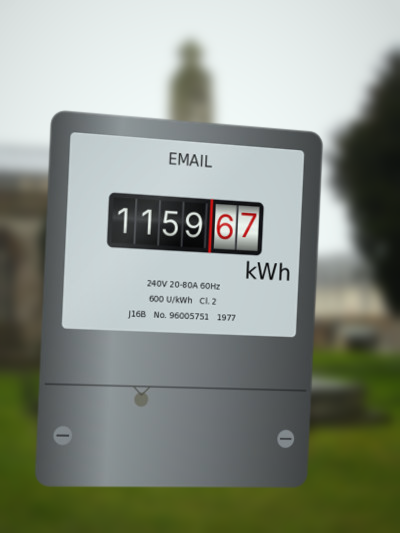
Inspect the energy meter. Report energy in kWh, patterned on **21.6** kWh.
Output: **1159.67** kWh
